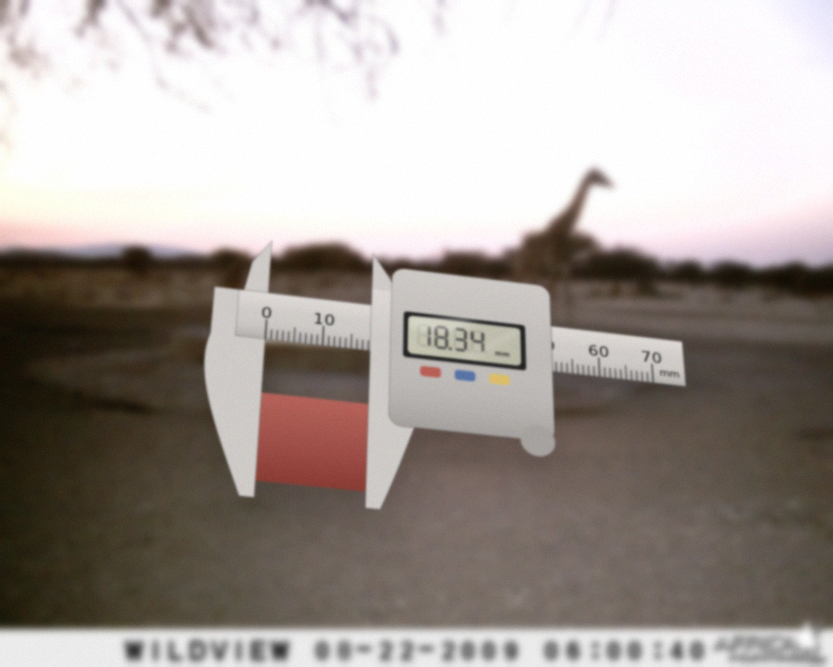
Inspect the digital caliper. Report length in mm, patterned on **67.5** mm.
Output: **18.34** mm
